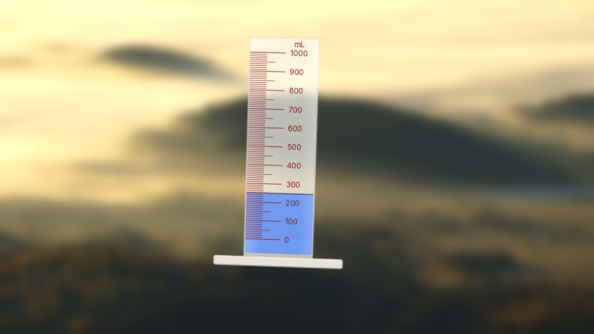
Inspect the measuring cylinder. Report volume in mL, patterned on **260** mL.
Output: **250** mL
